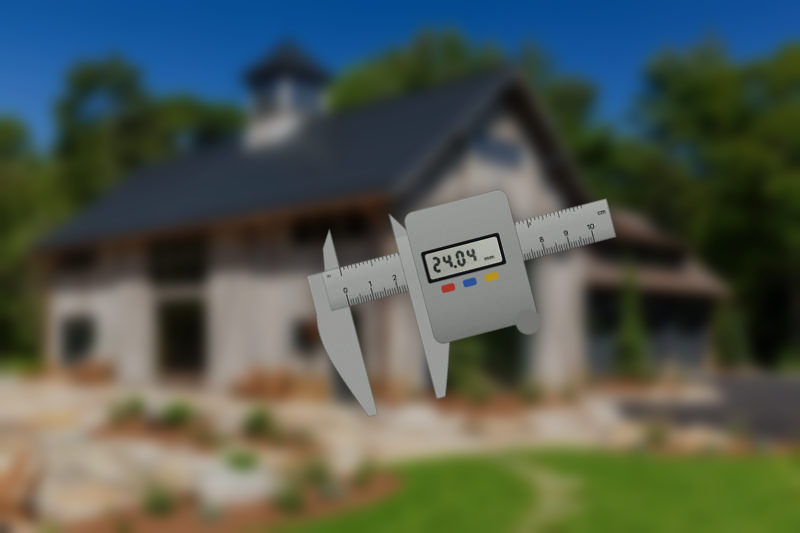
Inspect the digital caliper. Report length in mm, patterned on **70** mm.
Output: **24.04** mm
